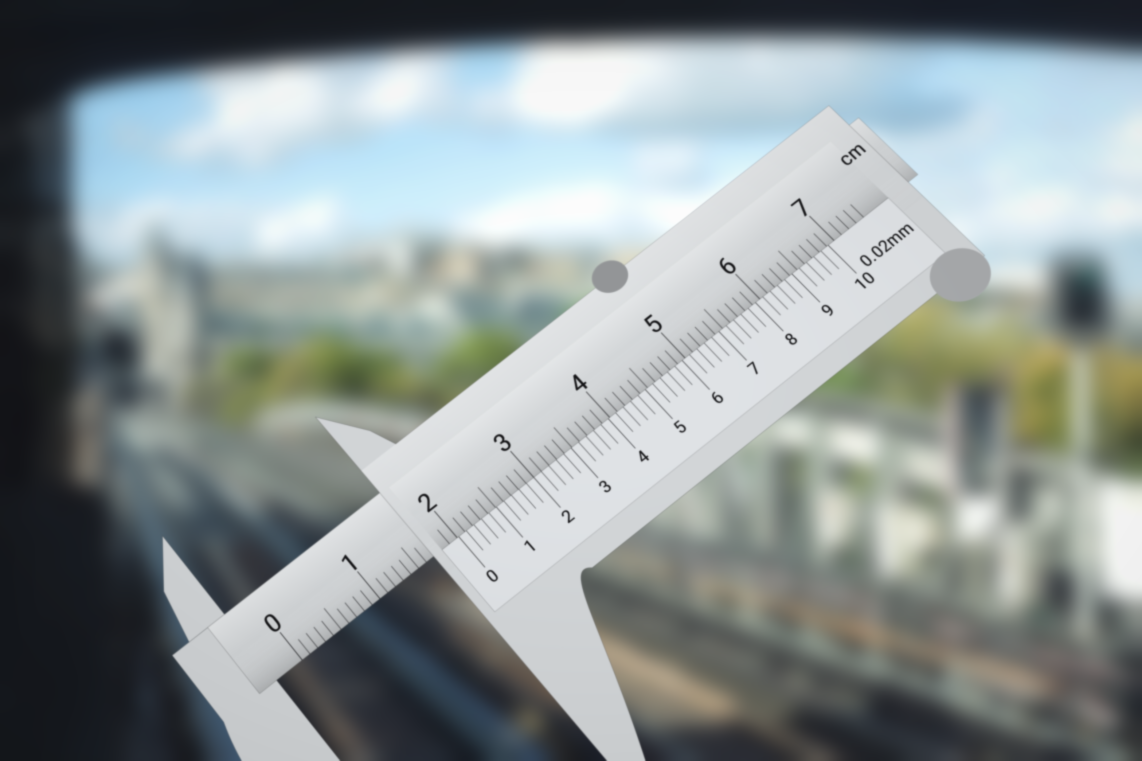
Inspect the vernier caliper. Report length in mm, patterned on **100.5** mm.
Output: **20.2** mm
